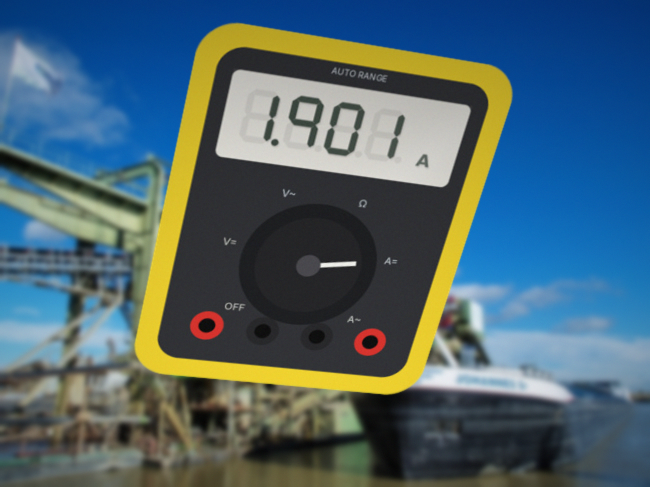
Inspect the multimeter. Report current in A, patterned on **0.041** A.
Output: **1.901** A
